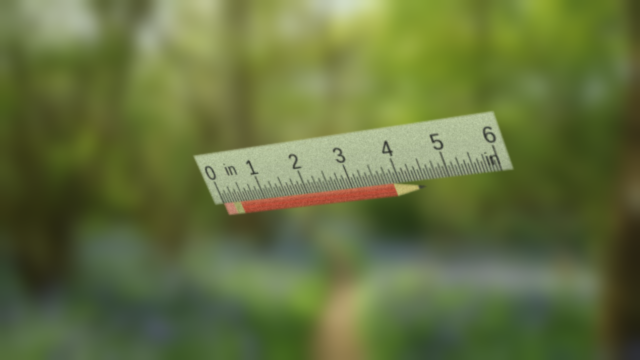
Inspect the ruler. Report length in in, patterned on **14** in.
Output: **4.5** in
